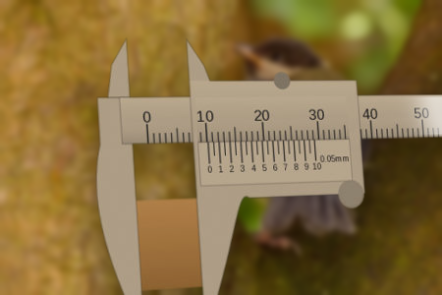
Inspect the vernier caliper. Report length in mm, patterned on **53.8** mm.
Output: **10.2** mm
